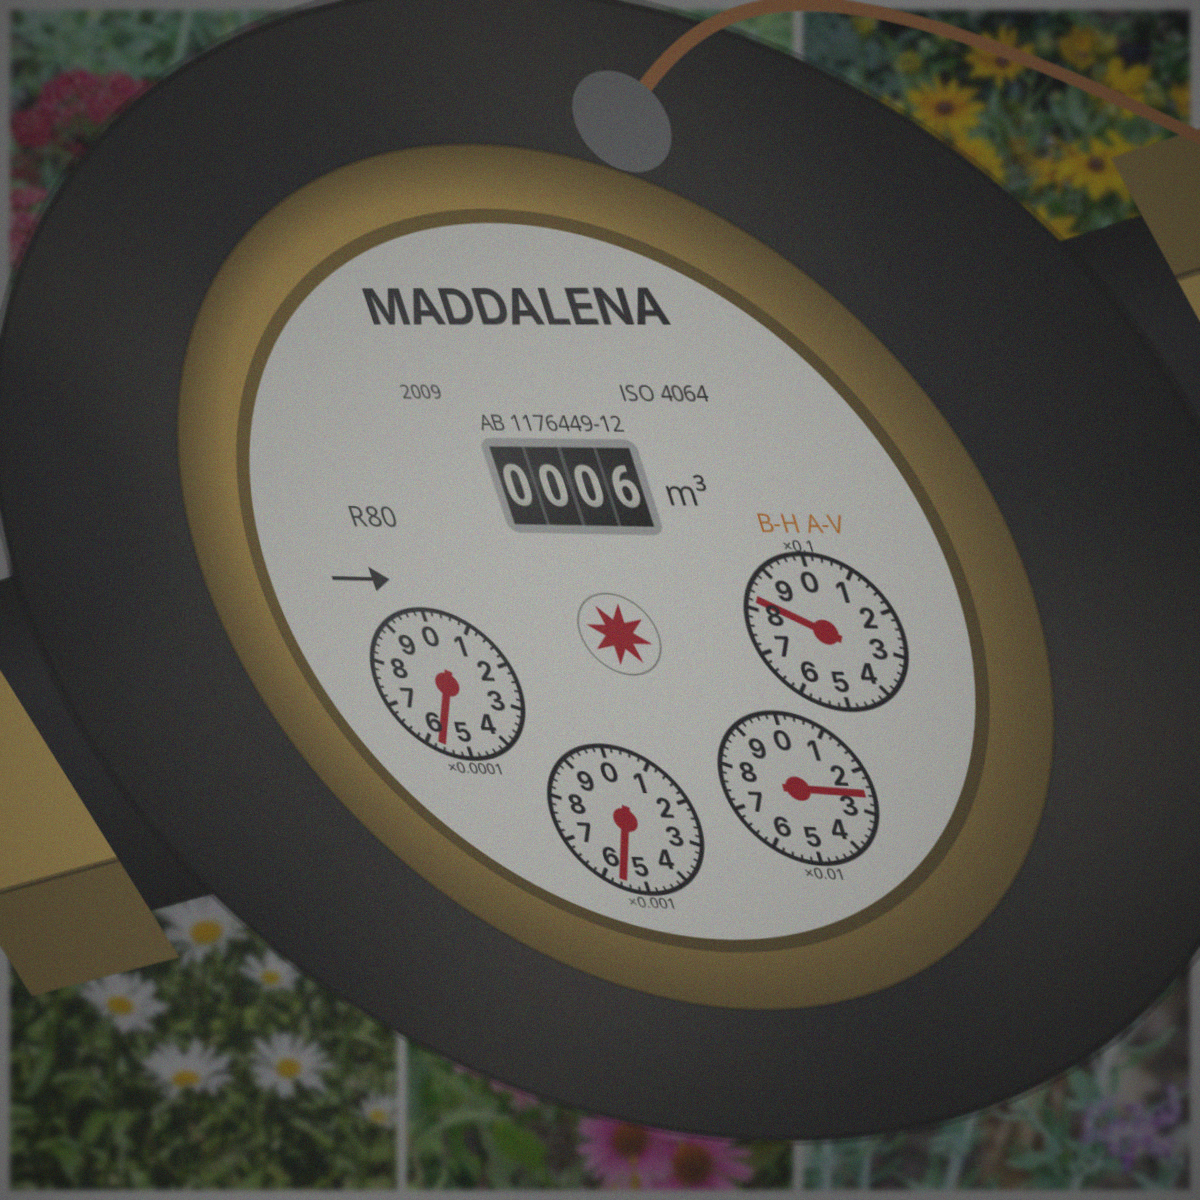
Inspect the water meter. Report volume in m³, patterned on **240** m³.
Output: **6.8255** m³
